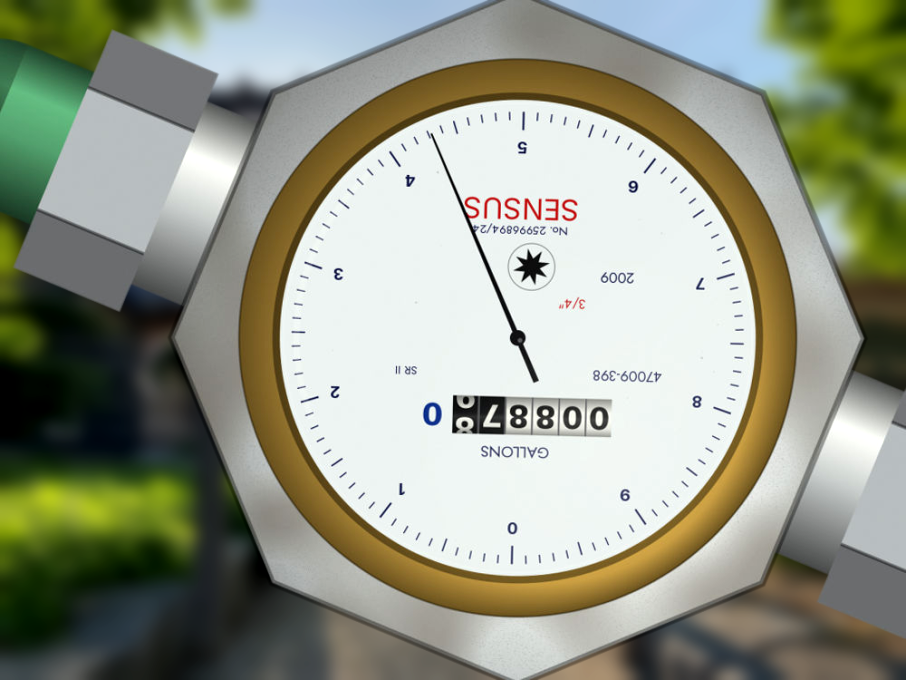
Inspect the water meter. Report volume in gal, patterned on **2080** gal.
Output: **88784.3** gal
